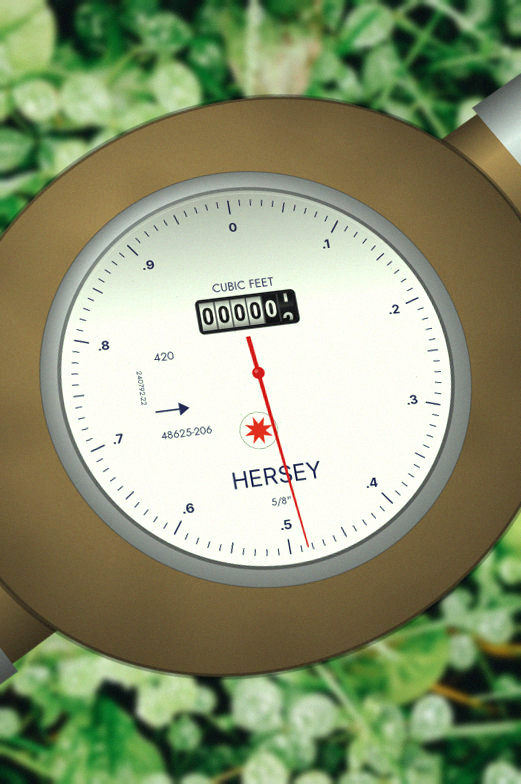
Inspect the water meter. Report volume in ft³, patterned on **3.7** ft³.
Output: **1.48** ft³
